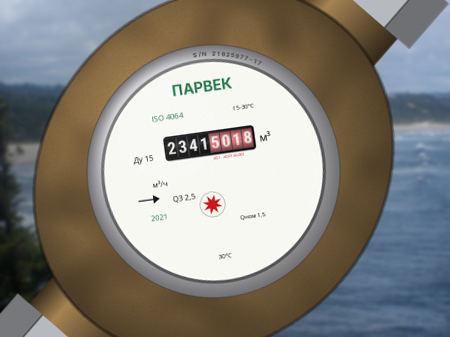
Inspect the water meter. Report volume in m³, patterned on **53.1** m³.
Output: **2341.5018** m³
